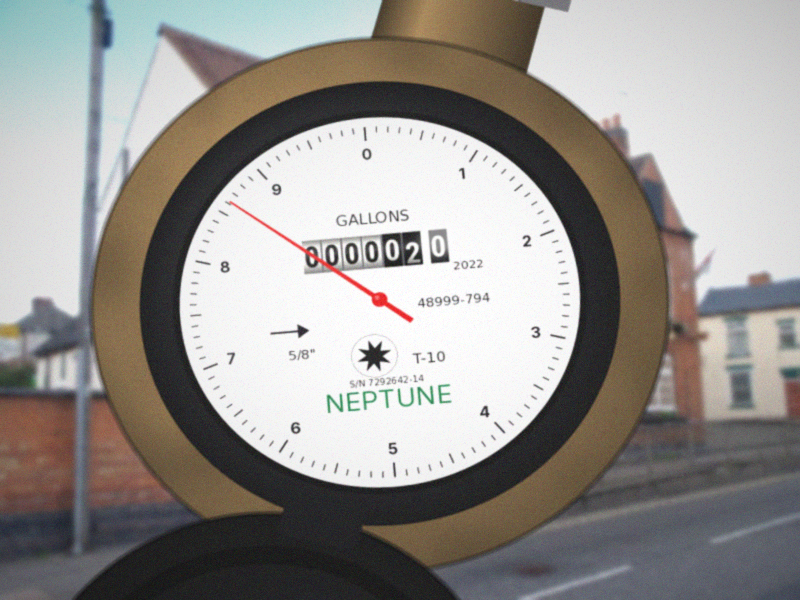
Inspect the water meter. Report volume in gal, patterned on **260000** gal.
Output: **18.6** gal
